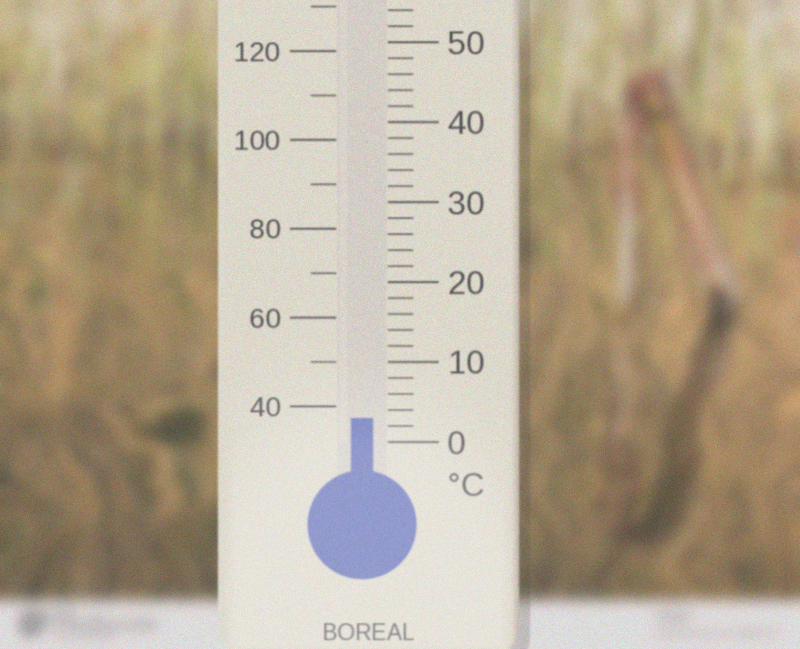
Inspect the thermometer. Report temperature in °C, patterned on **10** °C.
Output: **3** °C
